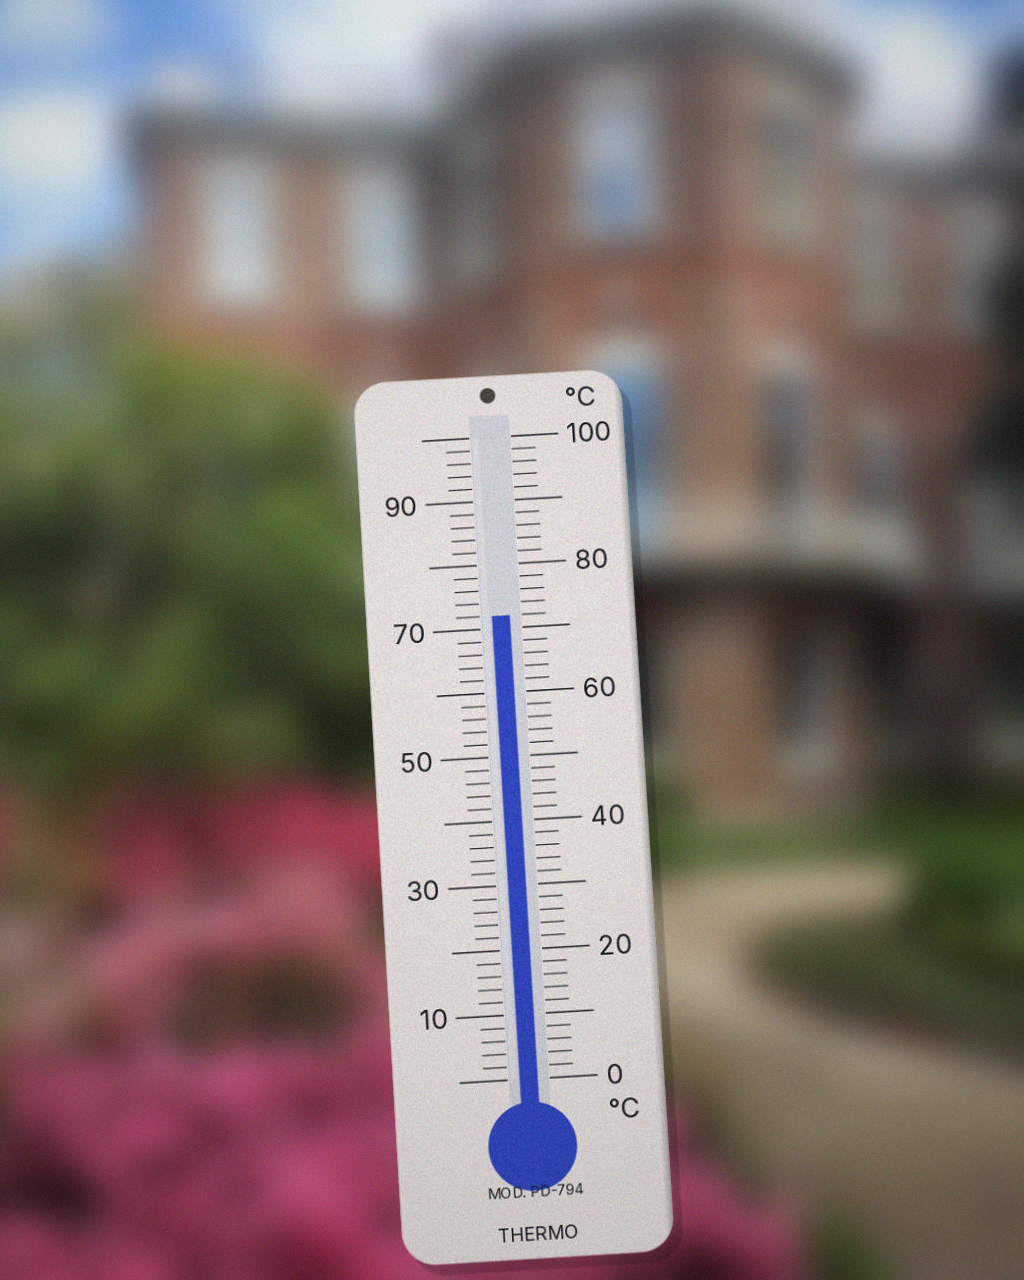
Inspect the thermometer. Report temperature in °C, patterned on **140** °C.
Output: **72** °C
